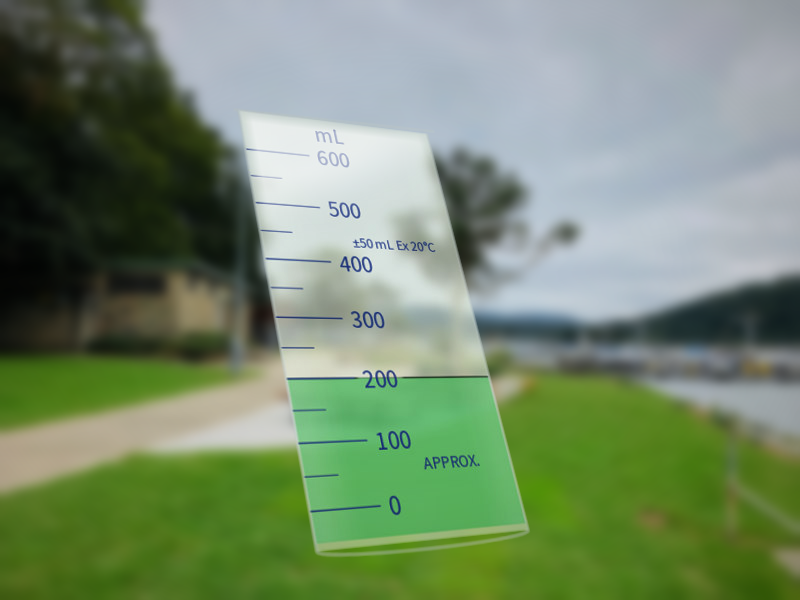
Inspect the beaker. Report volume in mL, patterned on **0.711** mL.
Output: **200** mL
